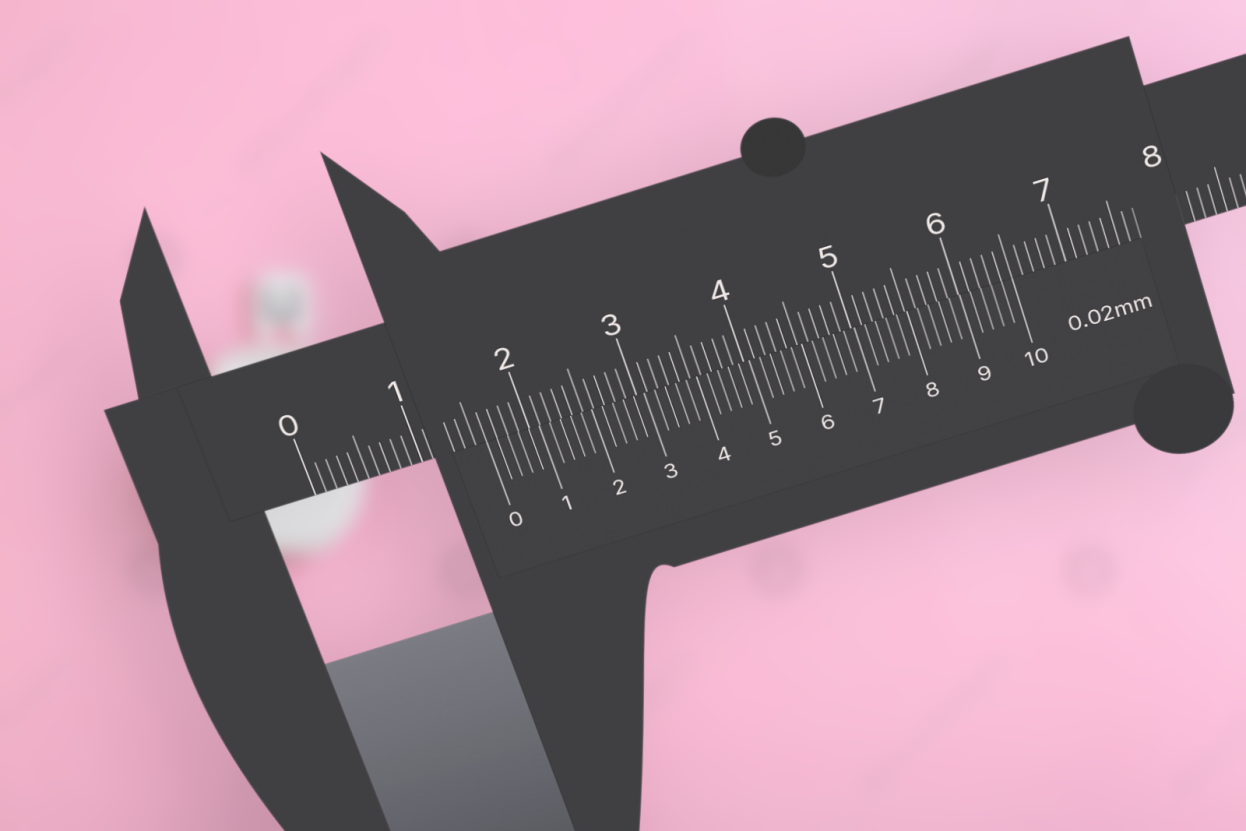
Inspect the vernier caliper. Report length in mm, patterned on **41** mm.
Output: **16.0** mm
